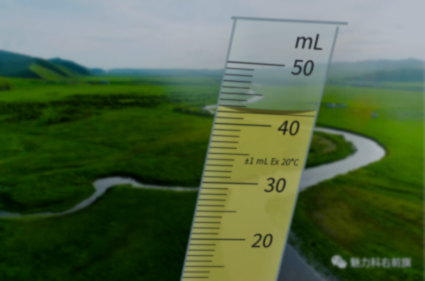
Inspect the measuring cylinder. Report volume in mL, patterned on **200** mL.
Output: **42** mL
